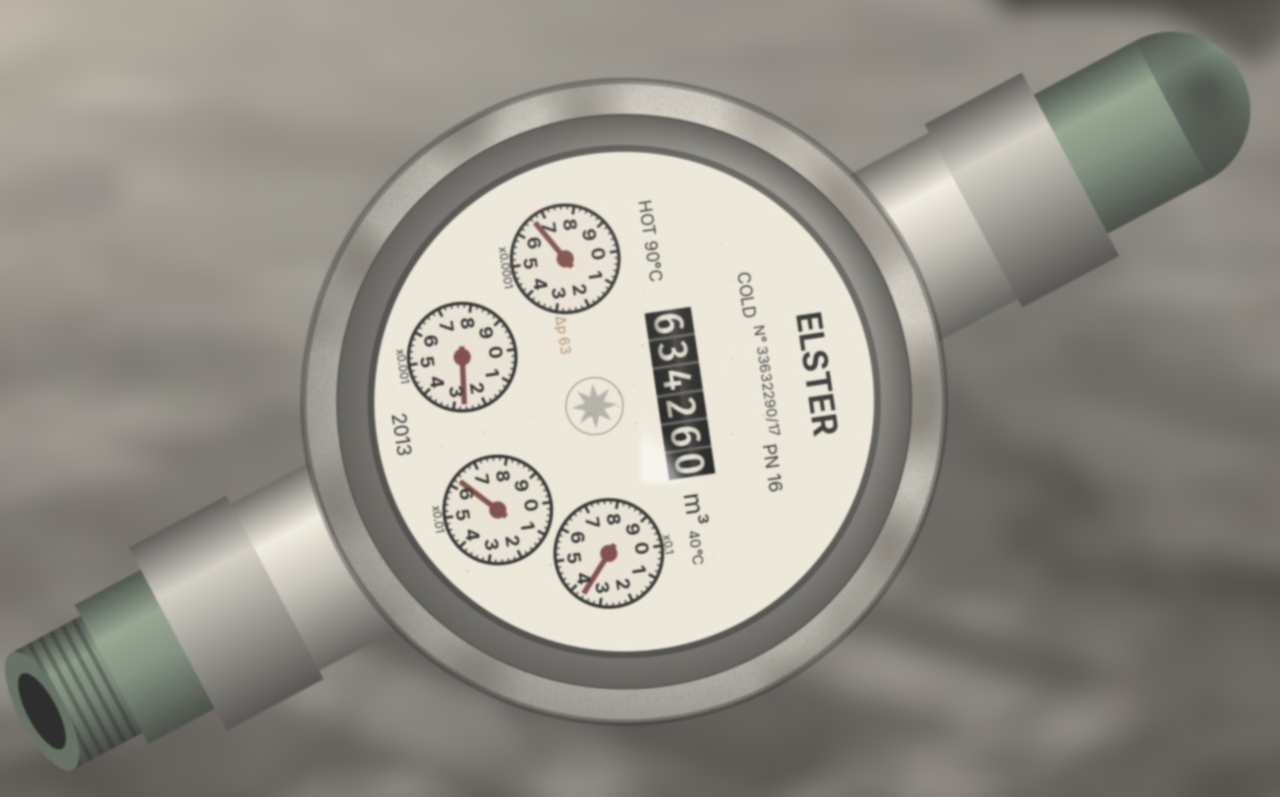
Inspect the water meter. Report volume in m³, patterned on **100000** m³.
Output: **634260.3626** m³
